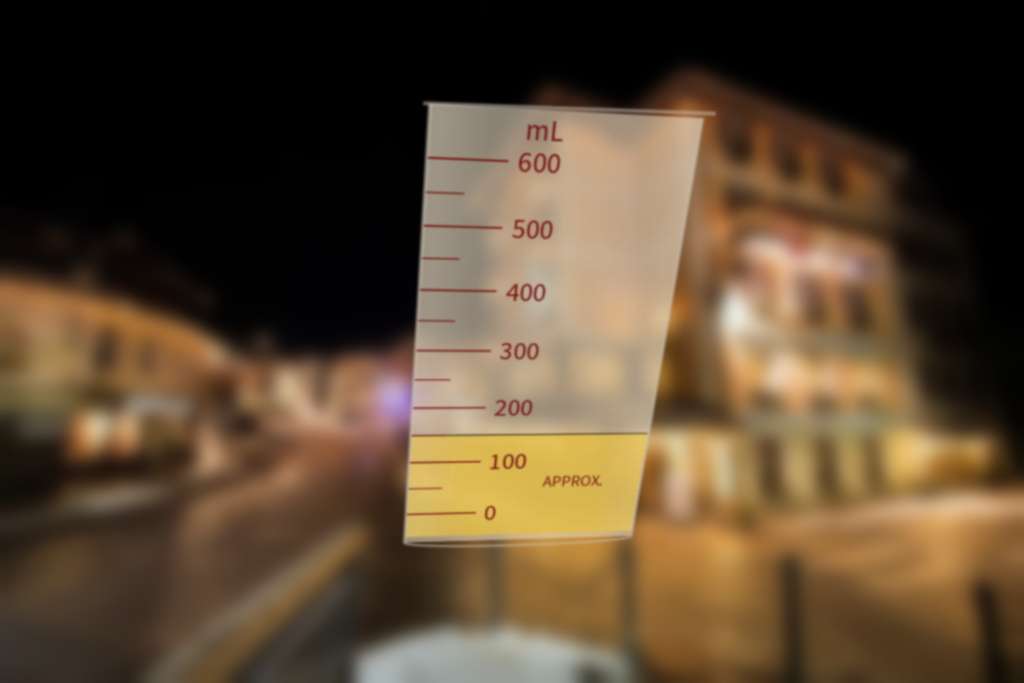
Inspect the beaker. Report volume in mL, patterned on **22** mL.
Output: **150** mL
